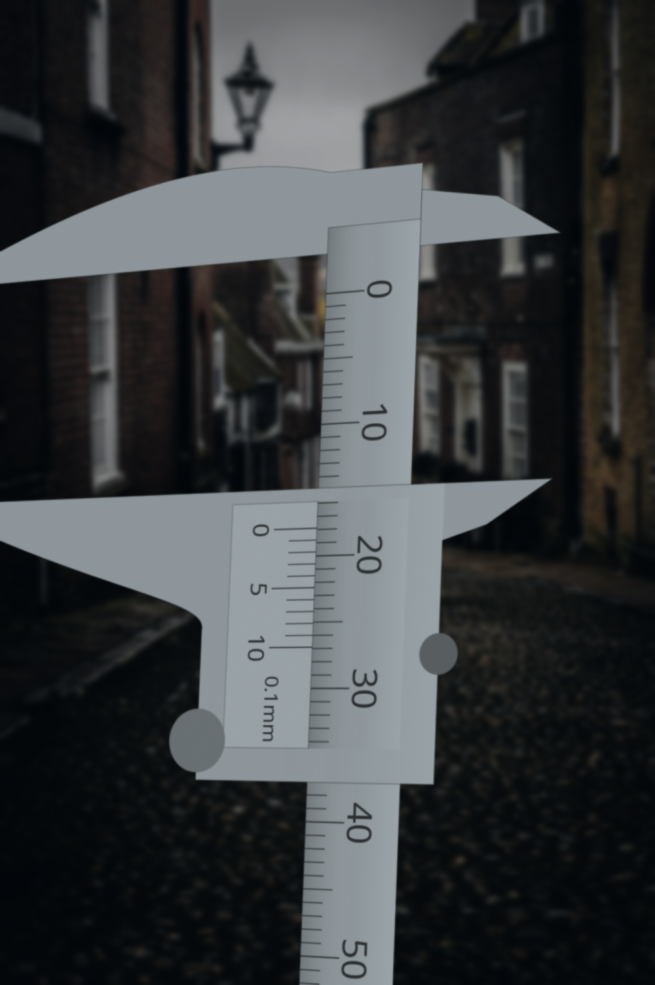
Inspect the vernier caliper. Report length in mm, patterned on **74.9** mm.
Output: **17.9** mm
